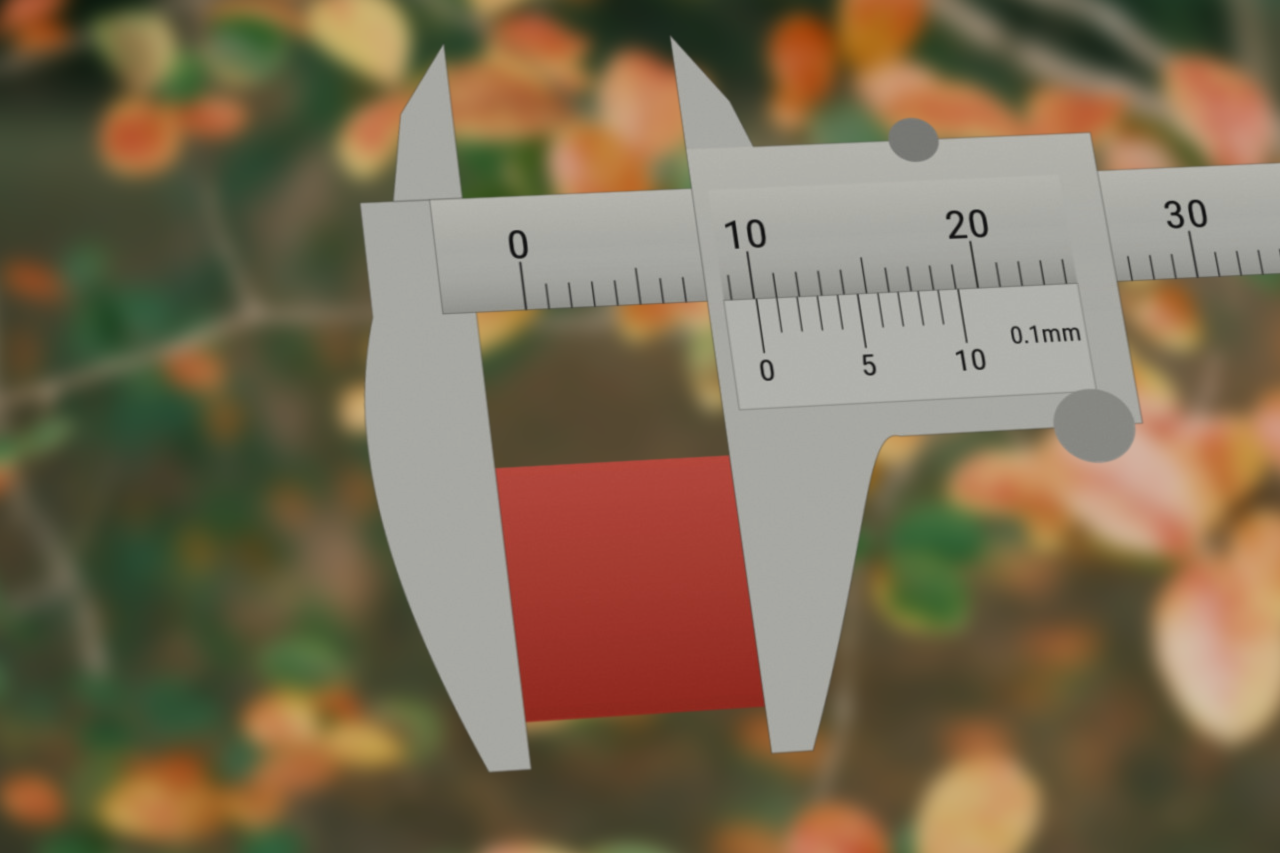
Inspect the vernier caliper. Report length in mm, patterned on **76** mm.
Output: **10.1** mm
